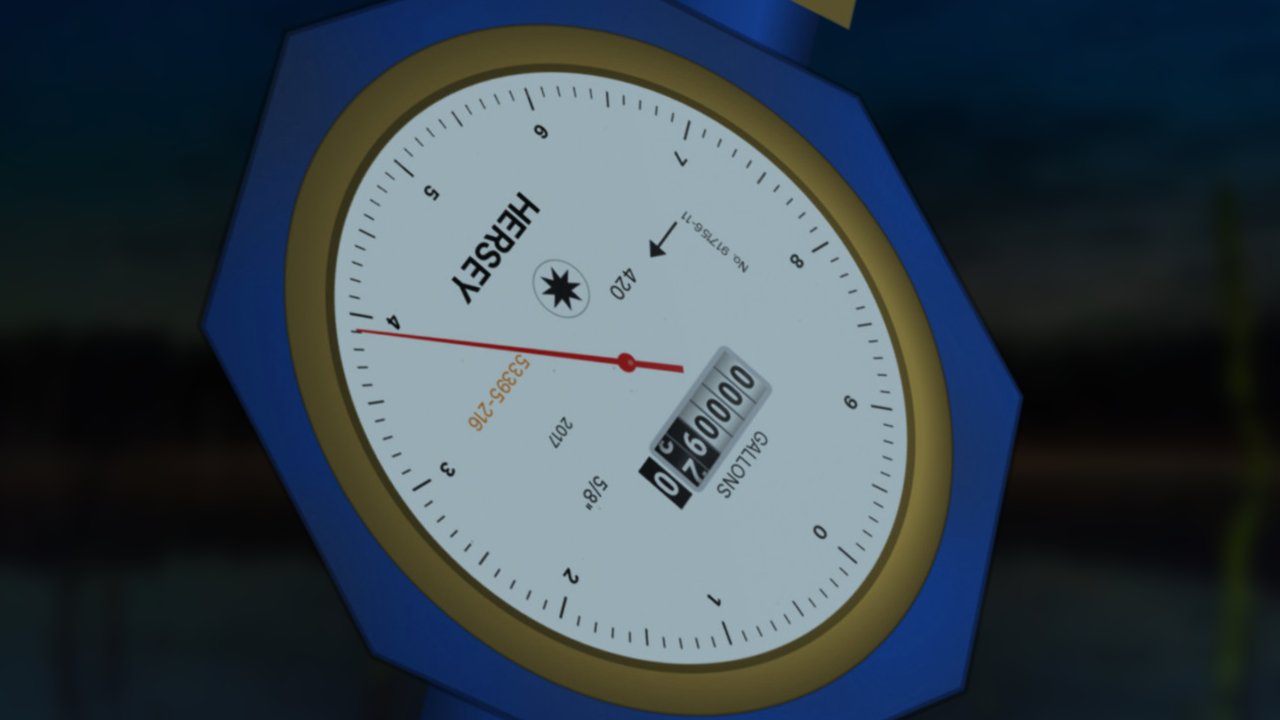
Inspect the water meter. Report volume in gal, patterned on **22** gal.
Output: **923.9** gal
